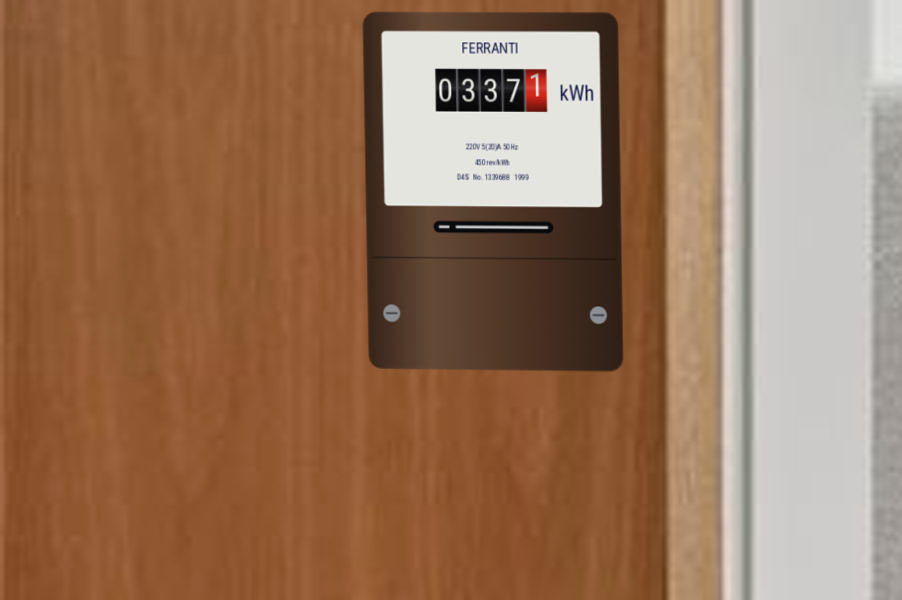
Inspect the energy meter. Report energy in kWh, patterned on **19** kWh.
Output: **337.1** kWh
